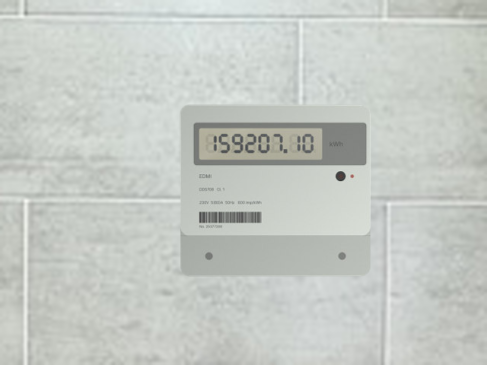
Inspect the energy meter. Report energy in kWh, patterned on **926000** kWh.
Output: **159207.10** kWh
